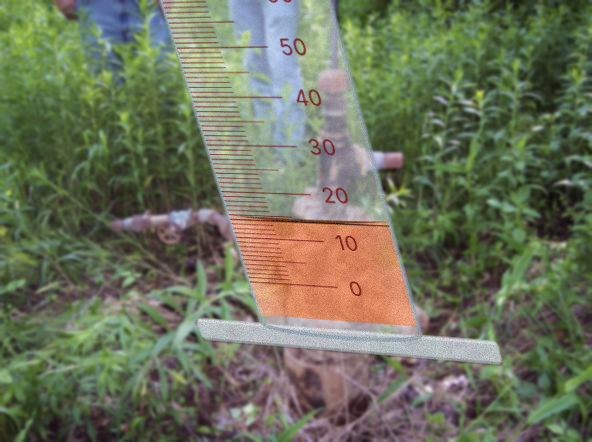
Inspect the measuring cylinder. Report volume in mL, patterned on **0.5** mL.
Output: **14** mL
